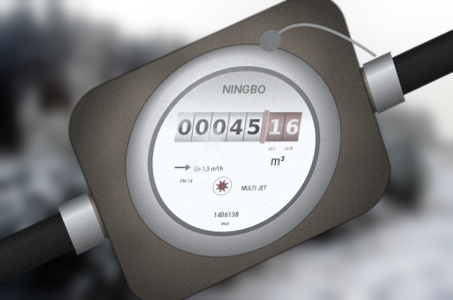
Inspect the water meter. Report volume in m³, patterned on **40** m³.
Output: **45.16** m³
